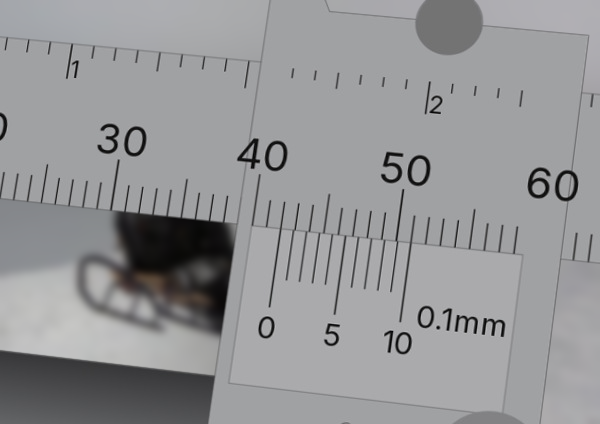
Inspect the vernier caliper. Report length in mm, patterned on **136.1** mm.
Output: **42.0** mm
